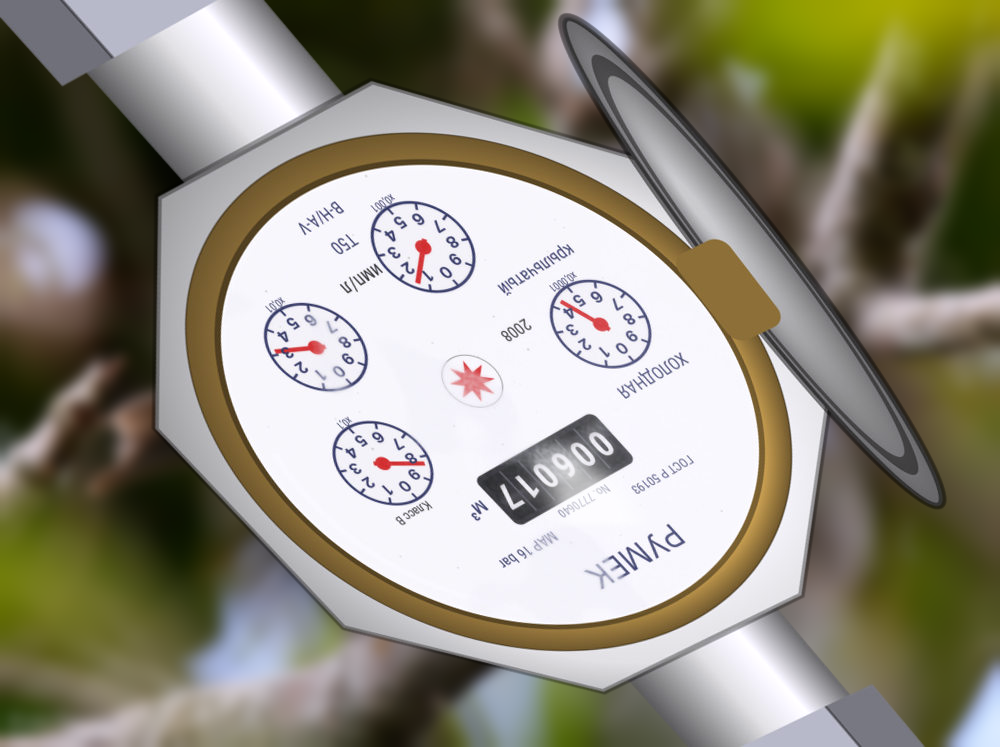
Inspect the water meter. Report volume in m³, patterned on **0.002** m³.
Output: **6017.8314** m³
